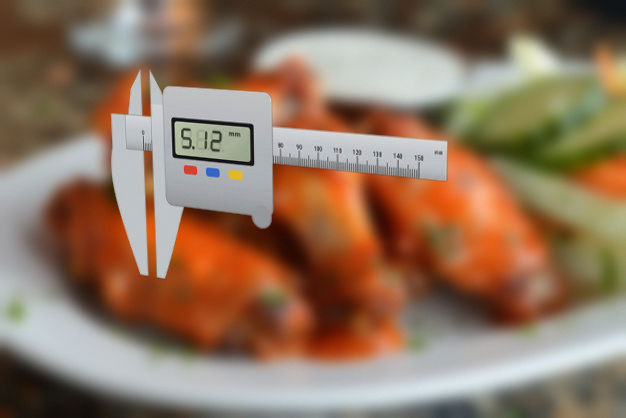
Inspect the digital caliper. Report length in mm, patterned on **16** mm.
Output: **5.12** mm
